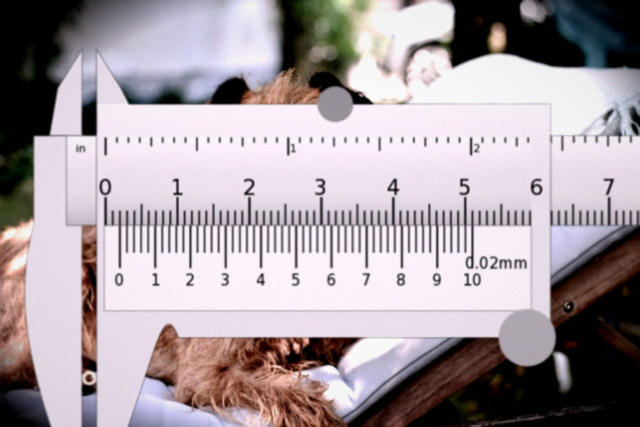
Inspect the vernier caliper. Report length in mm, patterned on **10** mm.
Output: **2.0** mm
